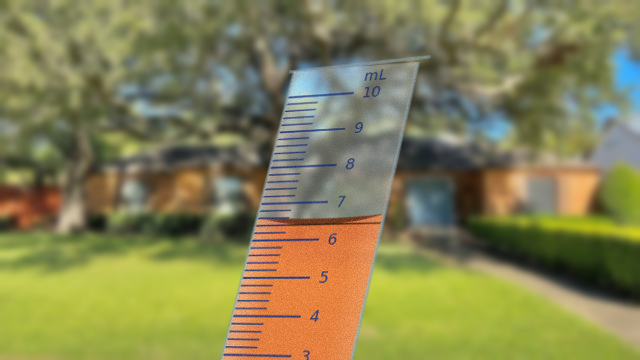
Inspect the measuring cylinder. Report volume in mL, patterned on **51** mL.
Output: **6.4** mL
